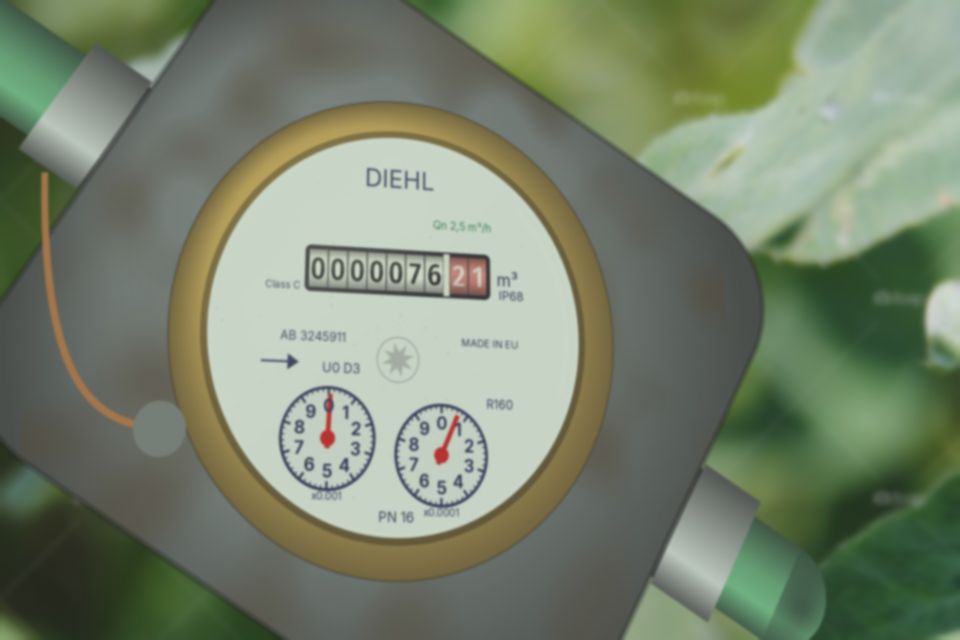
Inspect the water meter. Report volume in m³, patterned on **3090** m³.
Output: **76.2100** m³
